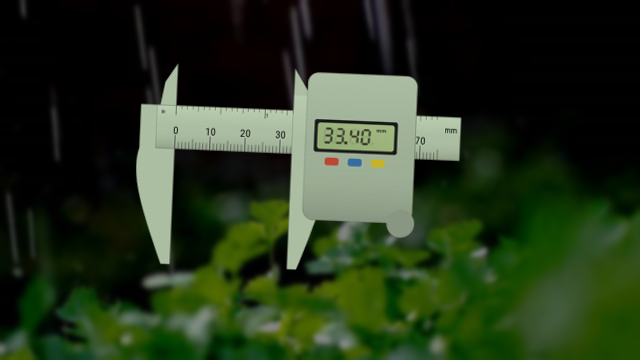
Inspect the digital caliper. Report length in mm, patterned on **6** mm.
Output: **33.40** mm
